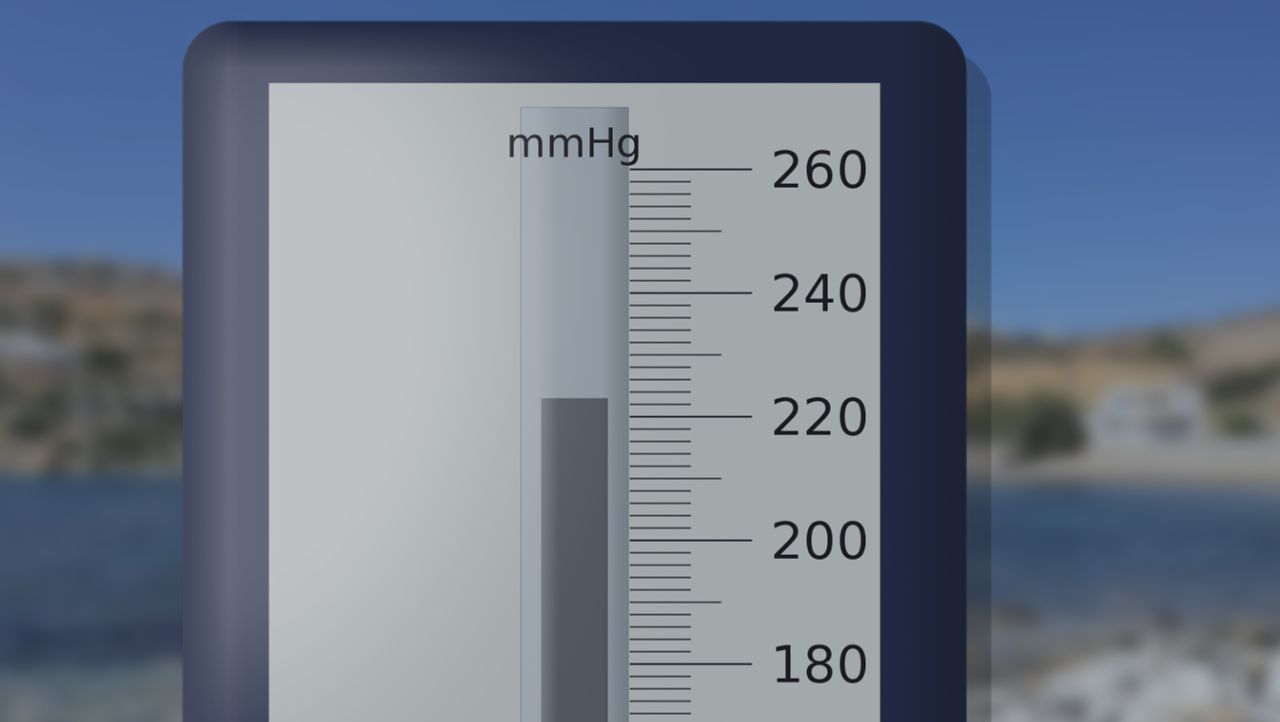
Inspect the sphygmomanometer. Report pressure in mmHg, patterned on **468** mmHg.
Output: **223** mmHg
